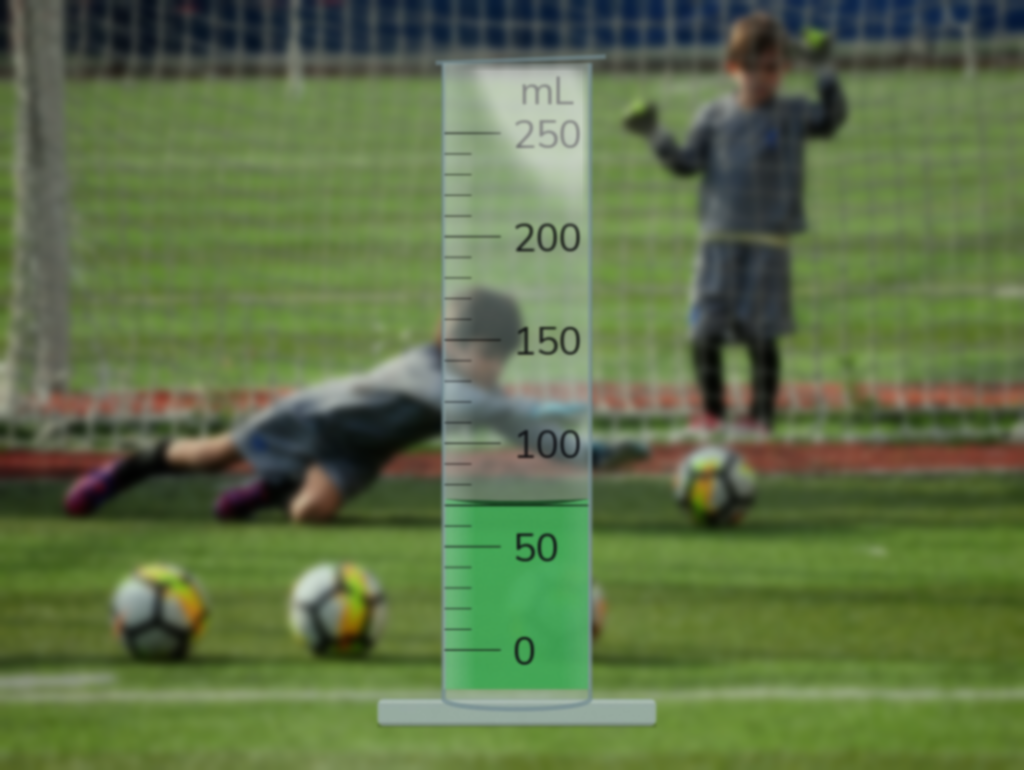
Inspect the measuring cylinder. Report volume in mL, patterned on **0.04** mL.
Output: **70** mL
